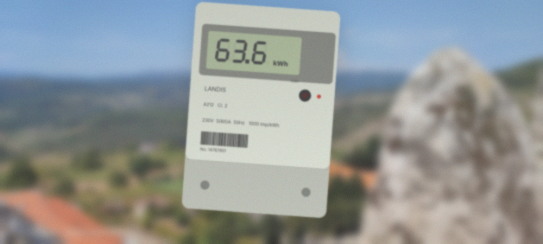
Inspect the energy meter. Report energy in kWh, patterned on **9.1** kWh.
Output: **63.6** kWh
